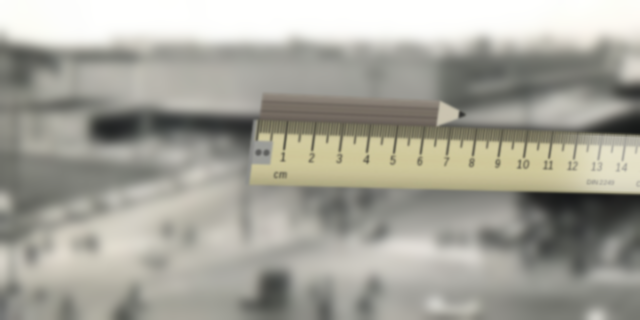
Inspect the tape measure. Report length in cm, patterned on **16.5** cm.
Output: **7.5** cm
